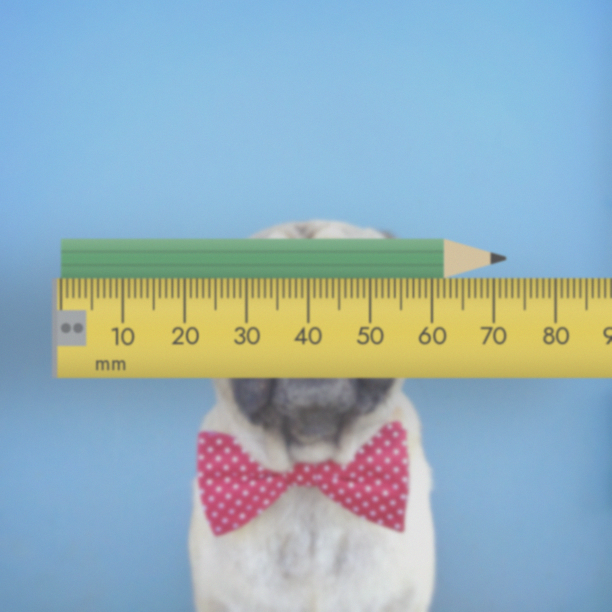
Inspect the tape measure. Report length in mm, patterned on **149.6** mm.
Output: **72** mm
